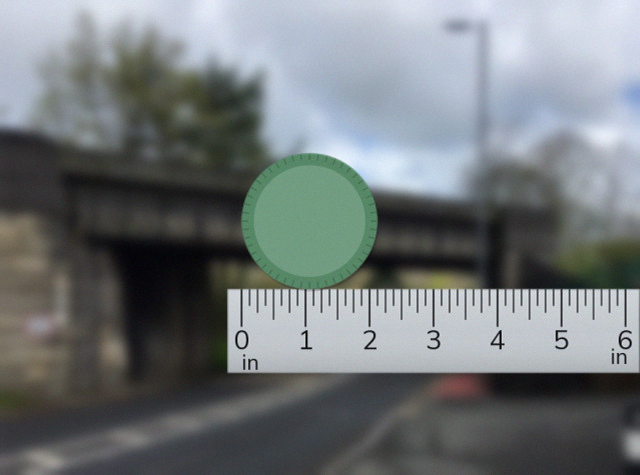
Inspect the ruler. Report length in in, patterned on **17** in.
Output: **2.125** in
